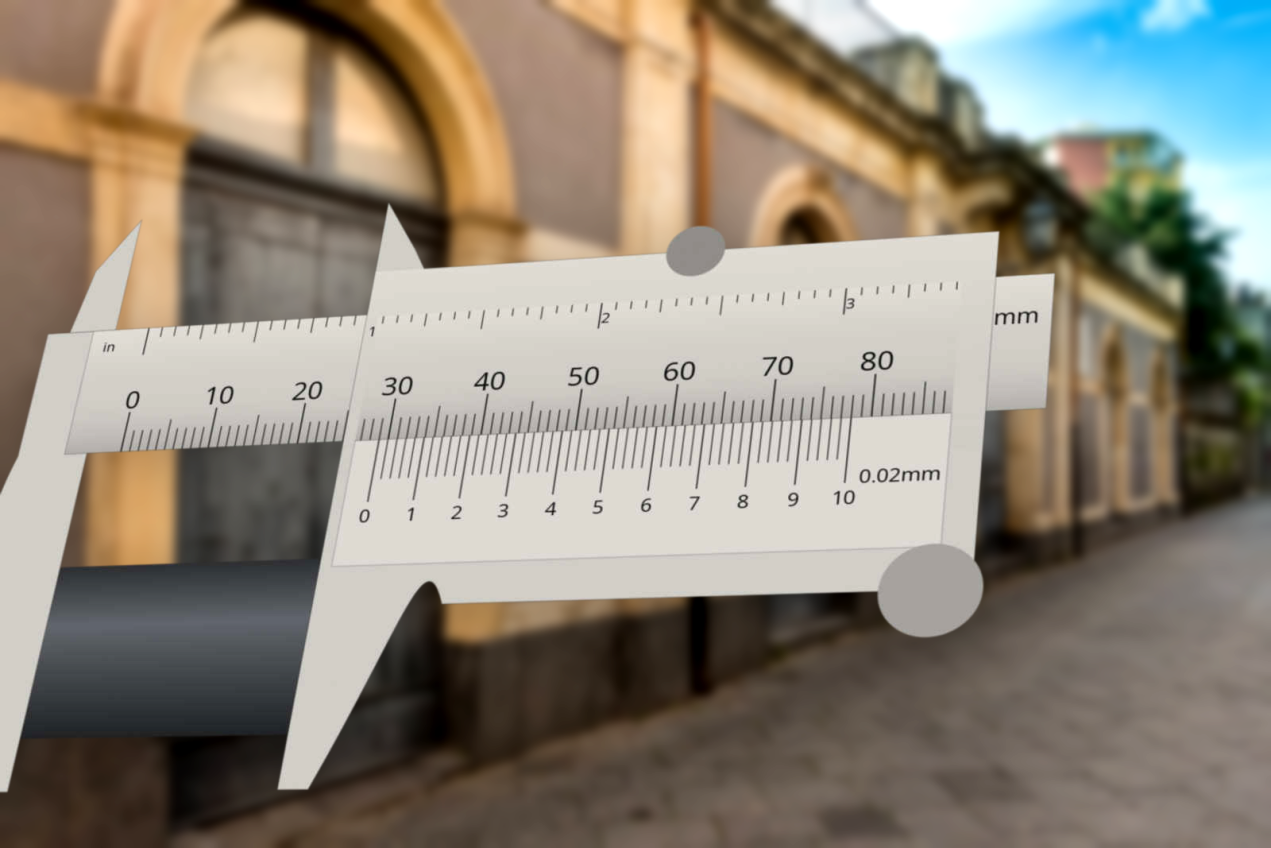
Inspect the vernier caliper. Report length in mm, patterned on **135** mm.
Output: **29.0** mm
